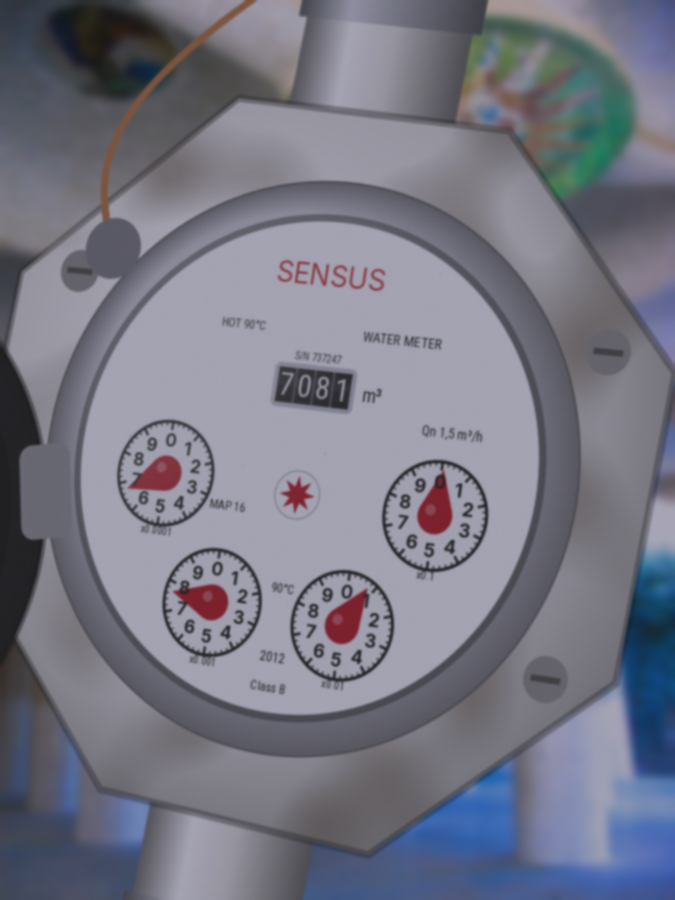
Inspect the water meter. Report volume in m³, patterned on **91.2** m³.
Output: **7081.0076** m³
